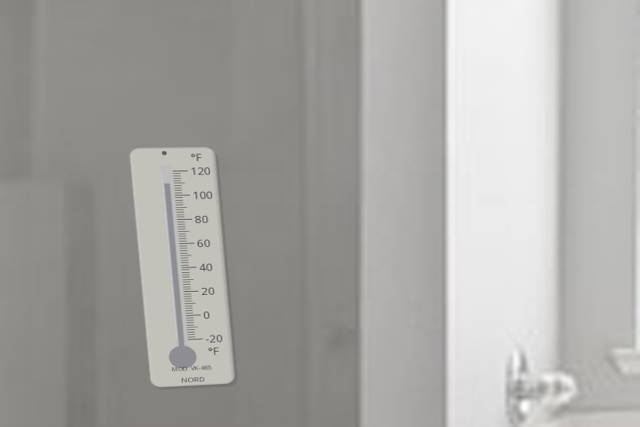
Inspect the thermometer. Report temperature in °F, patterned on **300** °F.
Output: **110** °F
